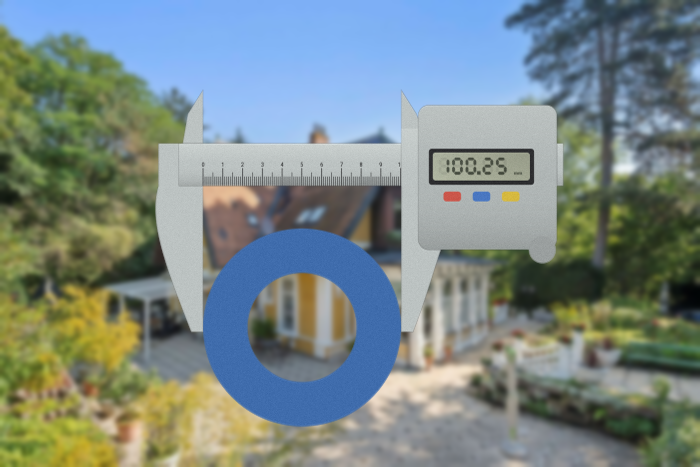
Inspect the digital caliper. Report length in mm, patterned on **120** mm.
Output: **100.25** mm
